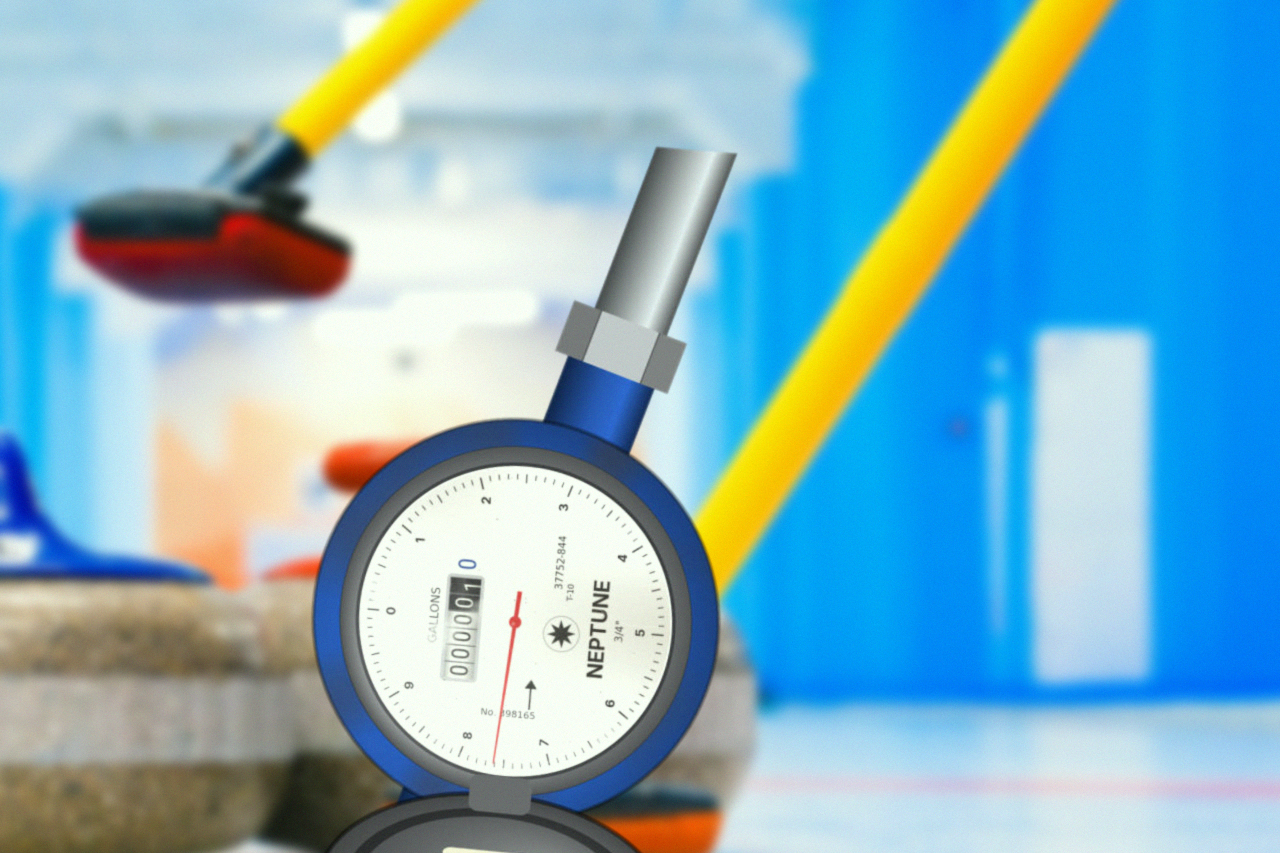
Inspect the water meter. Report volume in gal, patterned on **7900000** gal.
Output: **7.6** gal
